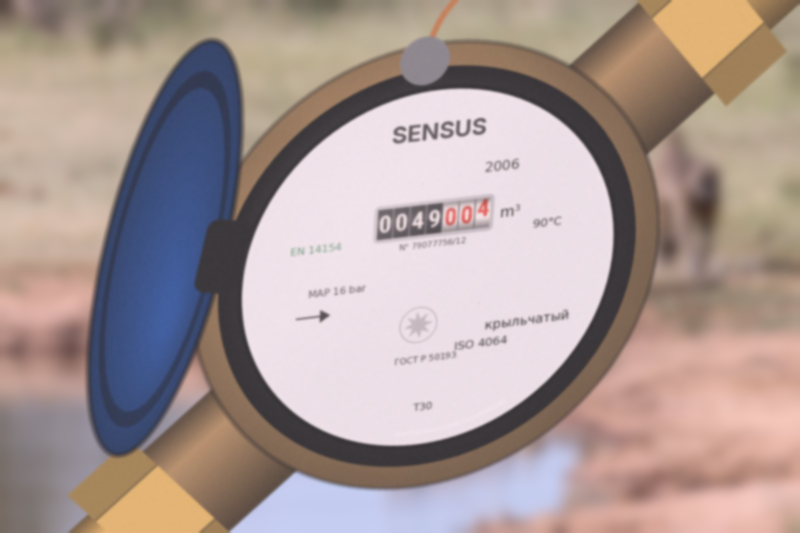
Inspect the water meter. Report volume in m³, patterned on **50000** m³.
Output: **49.004** m³
